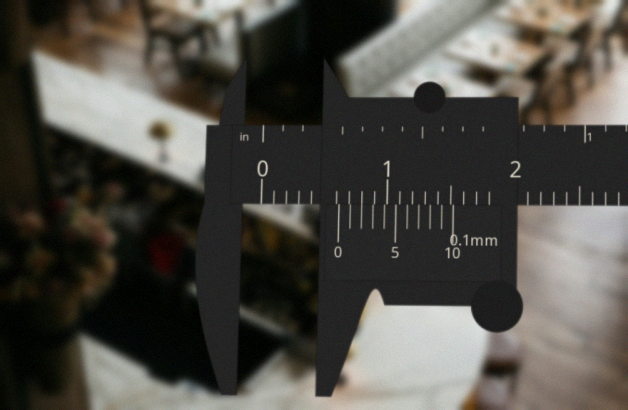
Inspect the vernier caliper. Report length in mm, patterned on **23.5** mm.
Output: **6.2** mm
